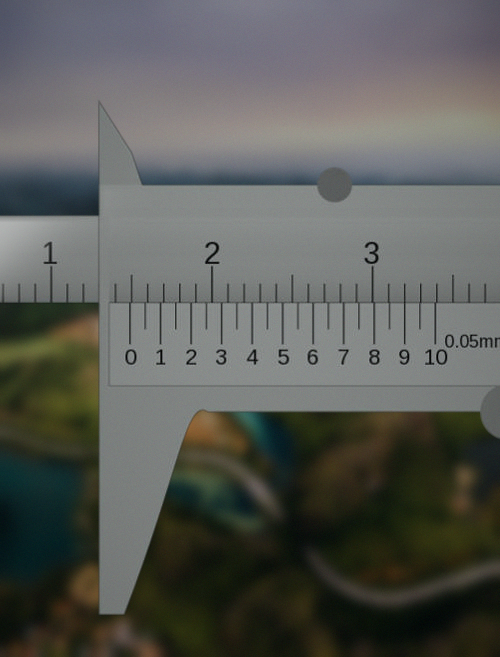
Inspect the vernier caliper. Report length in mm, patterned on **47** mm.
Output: **14.9** mm
